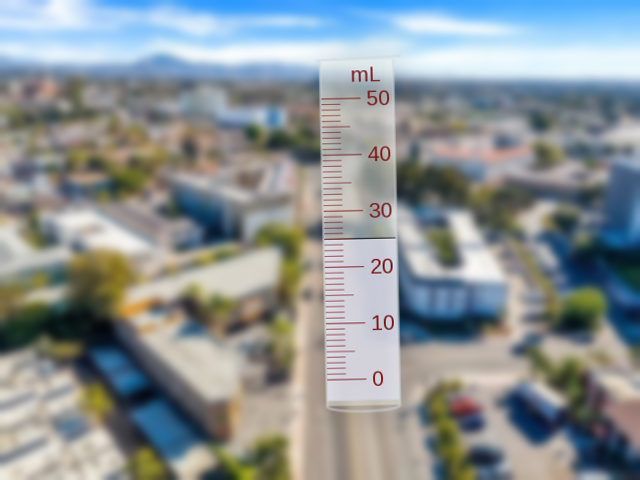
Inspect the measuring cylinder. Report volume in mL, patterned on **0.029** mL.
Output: **25** mL
